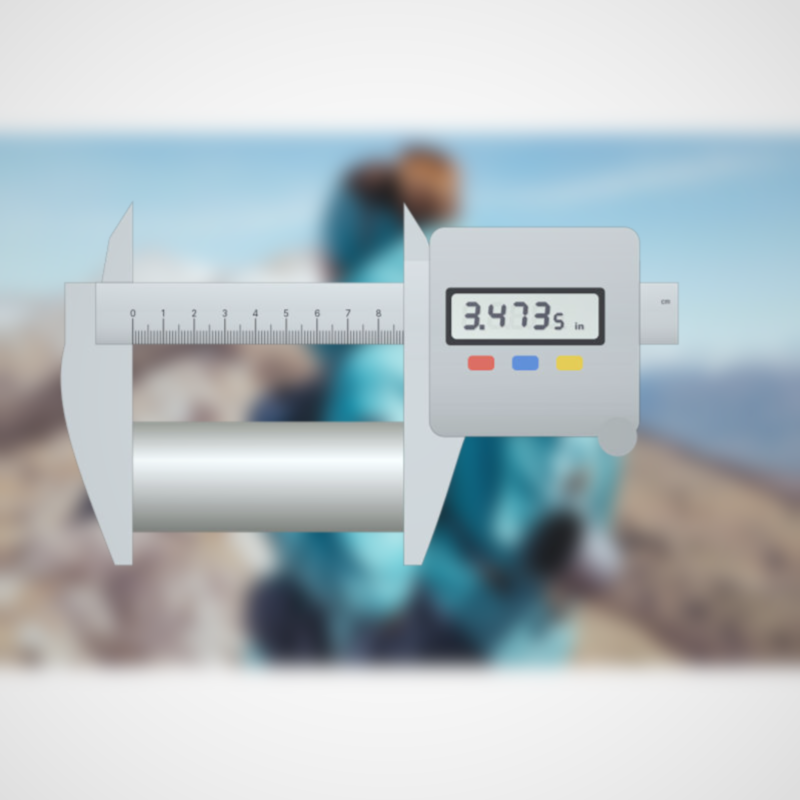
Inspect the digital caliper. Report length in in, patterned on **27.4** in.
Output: **3.4735** in
